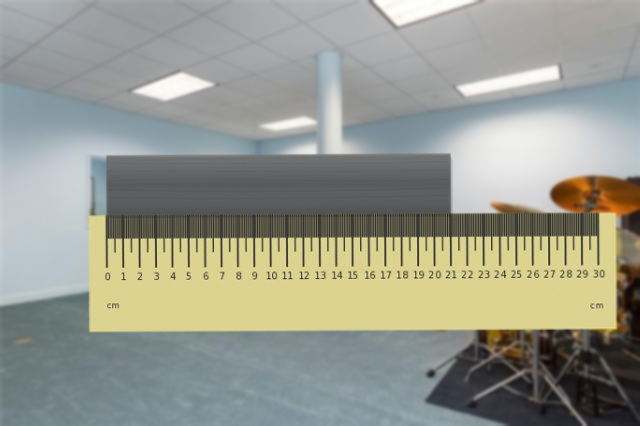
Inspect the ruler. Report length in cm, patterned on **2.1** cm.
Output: **21** cm
